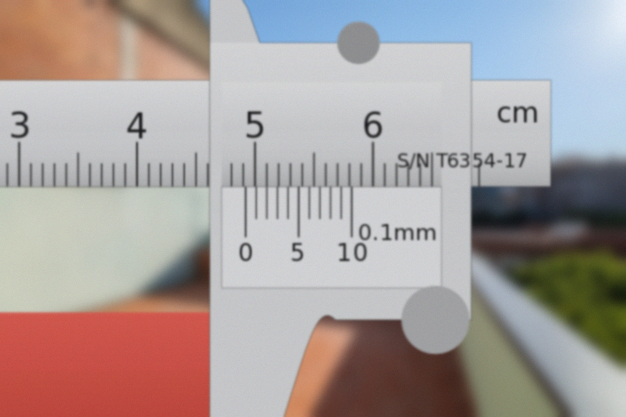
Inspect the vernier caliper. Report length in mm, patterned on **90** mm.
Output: **49.2** mm
